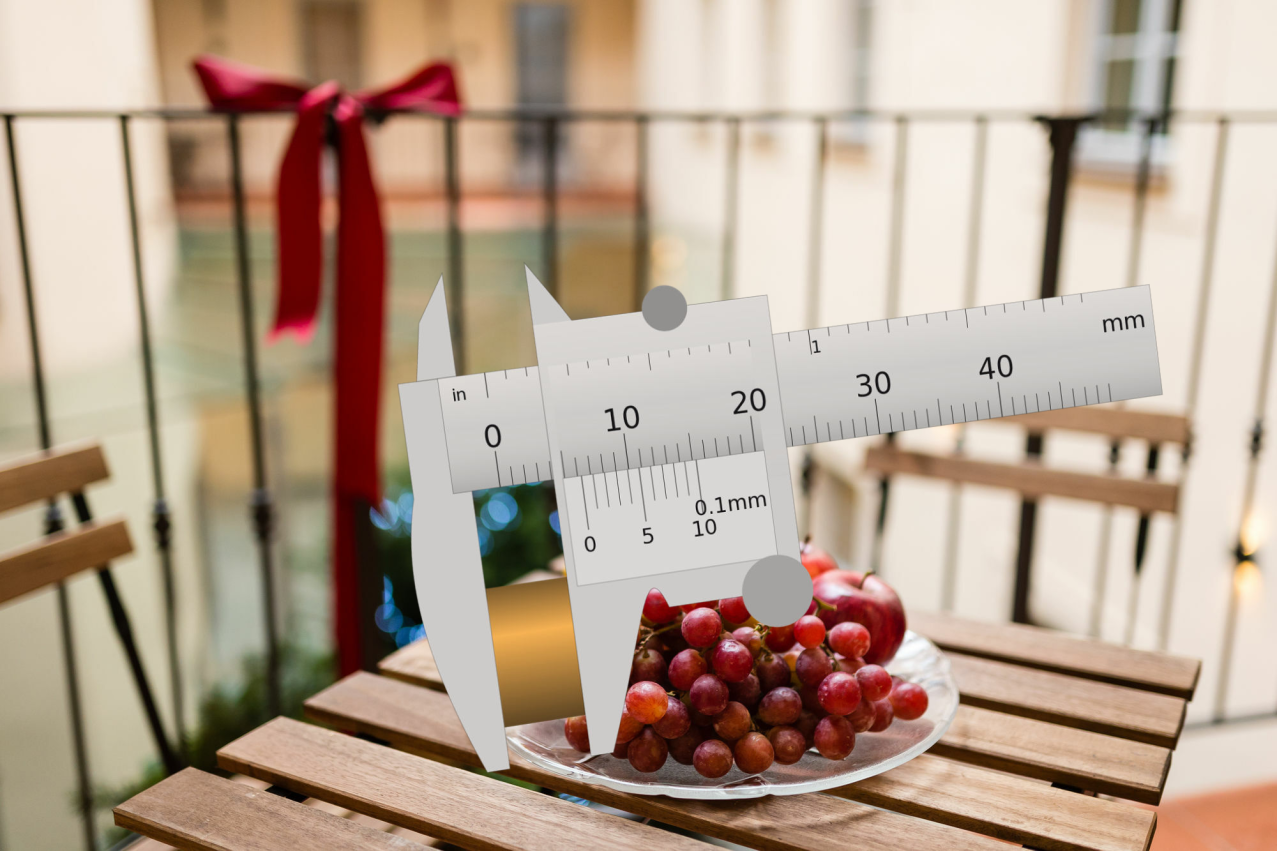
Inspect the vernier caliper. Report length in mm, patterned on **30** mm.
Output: **6.3** mm
